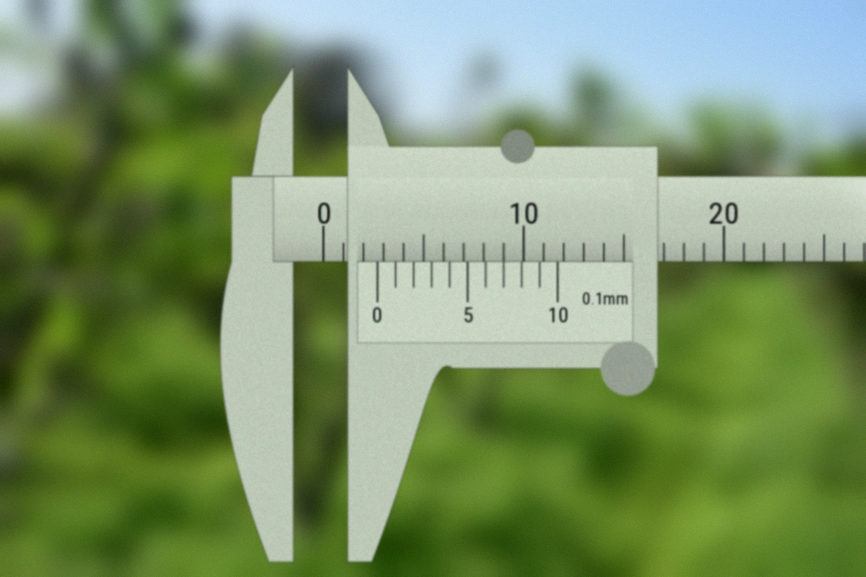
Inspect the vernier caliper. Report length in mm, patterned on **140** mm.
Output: **2.7** mm
